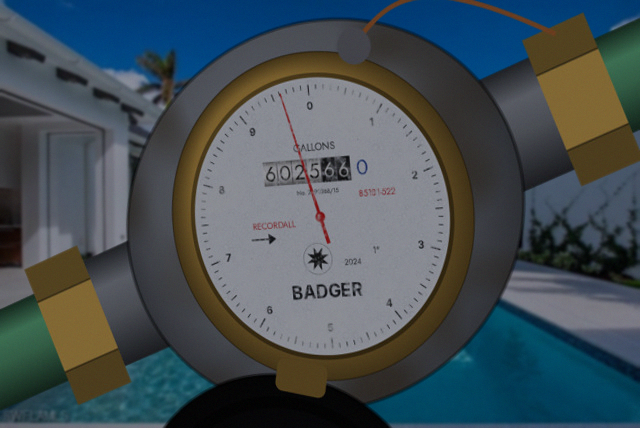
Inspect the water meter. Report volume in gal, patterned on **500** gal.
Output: **6025659.6** gal
